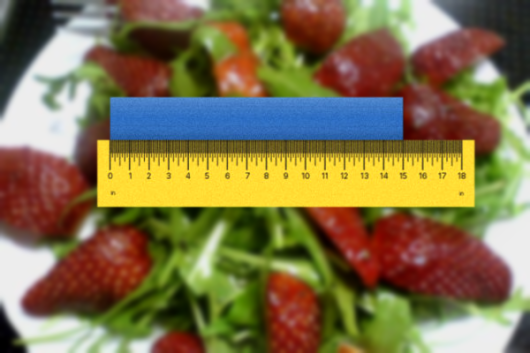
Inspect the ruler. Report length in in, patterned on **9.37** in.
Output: **15** in
